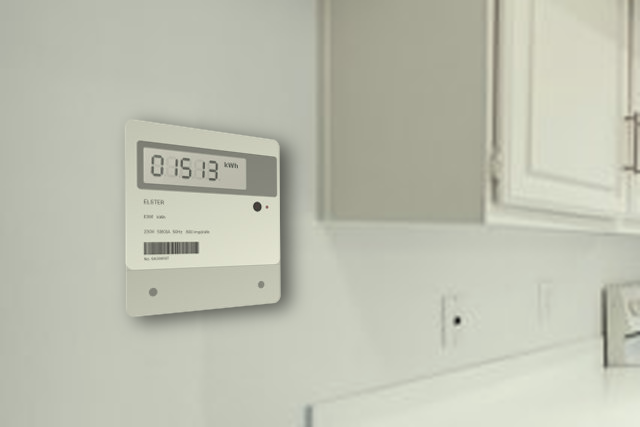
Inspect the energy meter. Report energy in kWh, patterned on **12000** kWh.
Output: **1513** kWh
